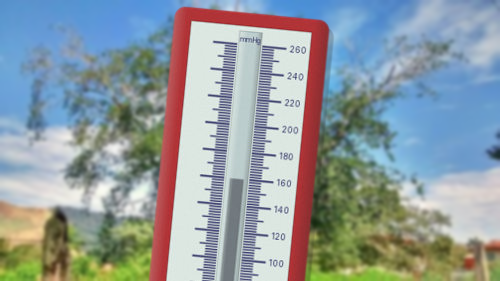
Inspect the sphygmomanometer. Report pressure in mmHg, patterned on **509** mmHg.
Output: **160** mmHg
